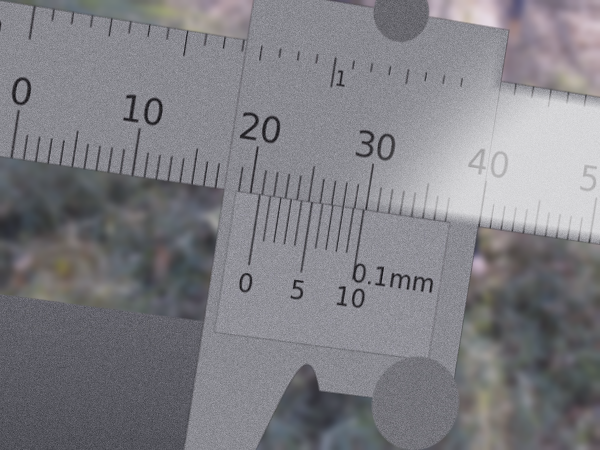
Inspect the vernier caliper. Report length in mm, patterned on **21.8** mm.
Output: **20.8** mm
